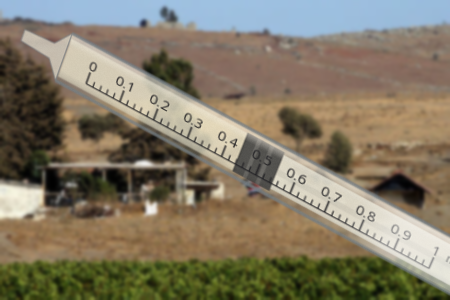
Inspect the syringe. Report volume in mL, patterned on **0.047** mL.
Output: **0.44** mL
